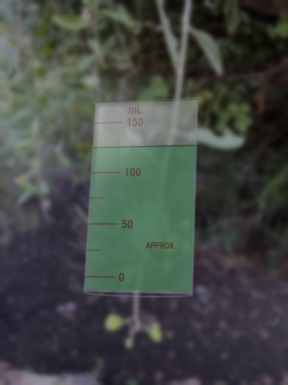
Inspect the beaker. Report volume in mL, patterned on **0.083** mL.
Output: **125** mL
